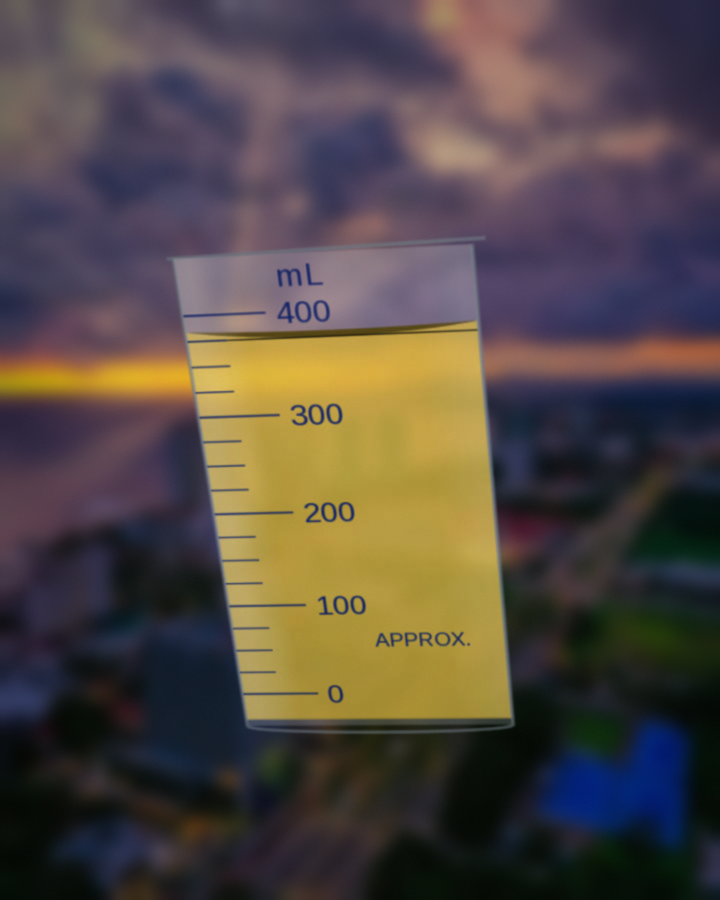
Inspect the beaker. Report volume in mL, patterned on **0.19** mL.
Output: **375** mL
